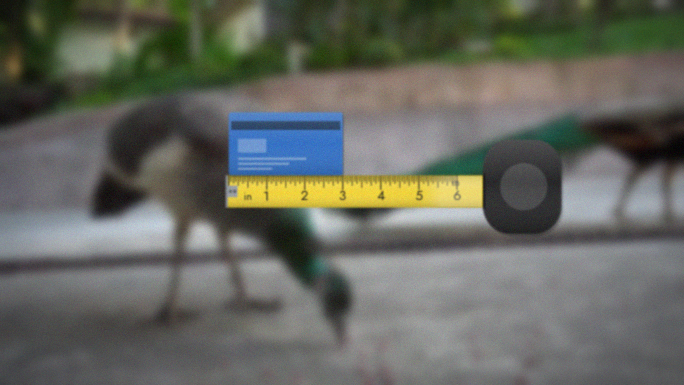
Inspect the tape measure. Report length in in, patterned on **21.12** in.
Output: **3** in
